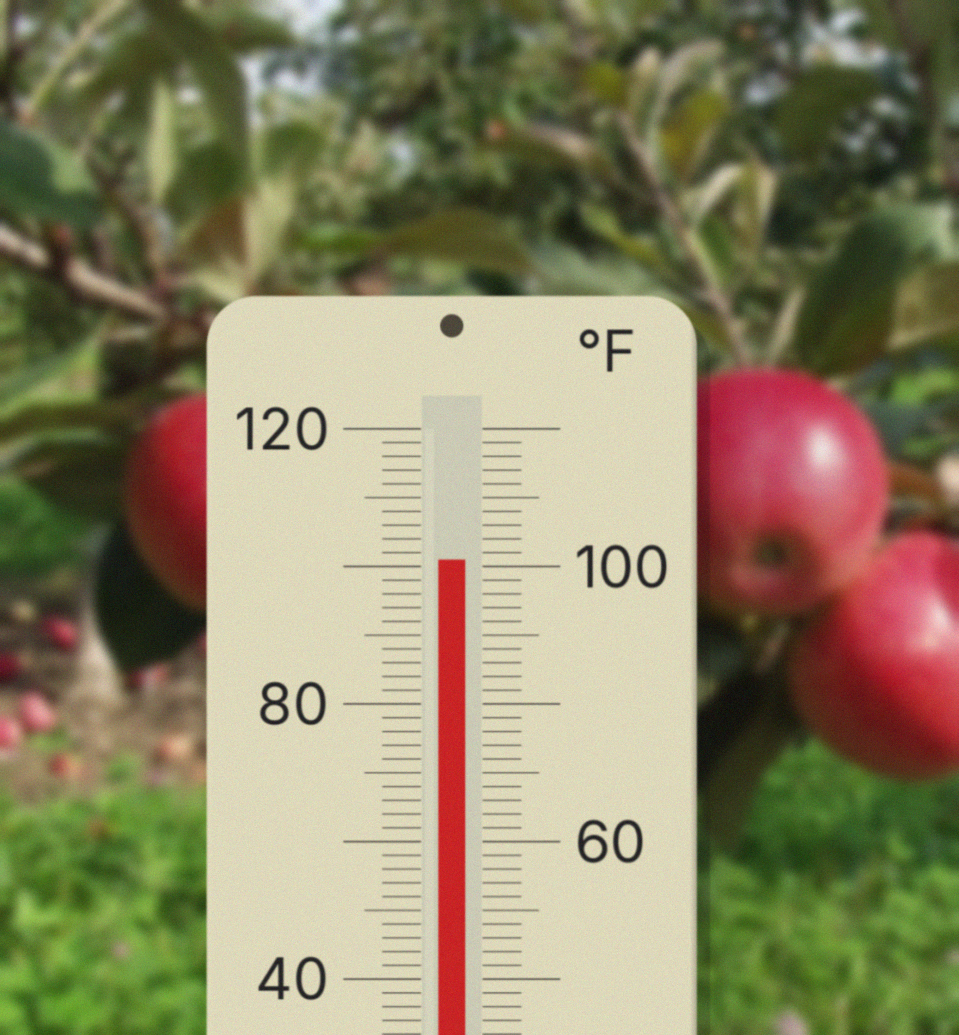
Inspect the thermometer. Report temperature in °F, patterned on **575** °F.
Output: **101** °F
